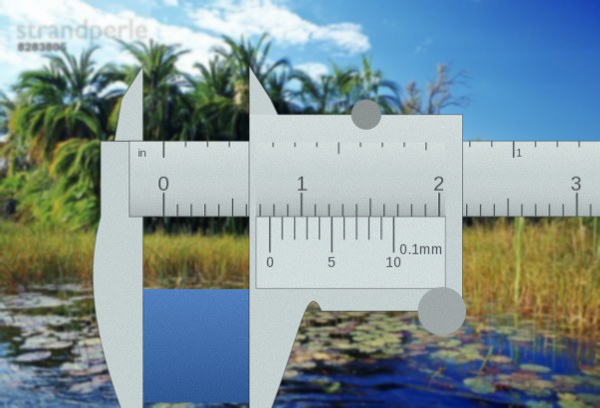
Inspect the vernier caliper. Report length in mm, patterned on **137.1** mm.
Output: **7.7** mm
